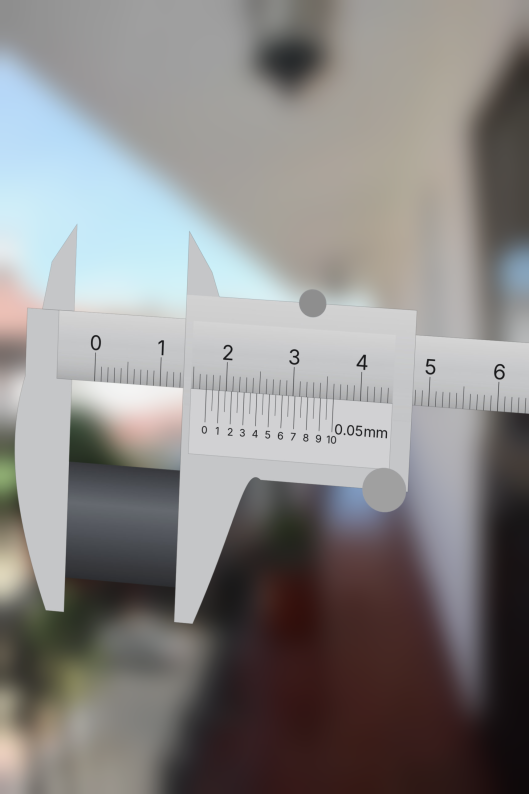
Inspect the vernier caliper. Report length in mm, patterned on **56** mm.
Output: **17.0** mm
